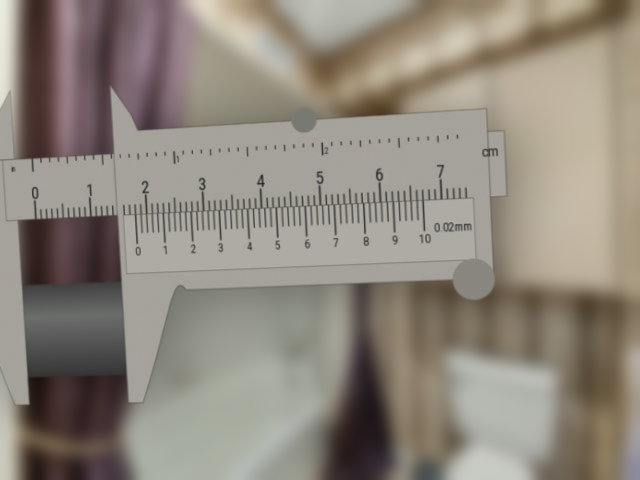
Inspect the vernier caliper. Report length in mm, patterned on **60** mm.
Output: **18.0** mm
